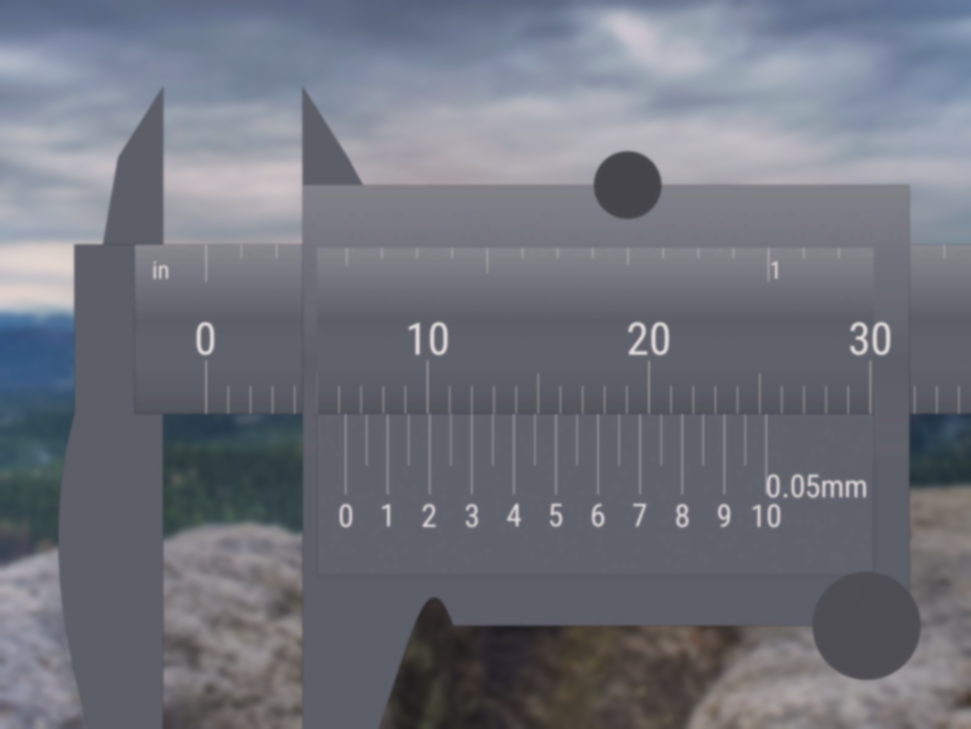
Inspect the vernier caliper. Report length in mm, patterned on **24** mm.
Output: **6.3** mm
